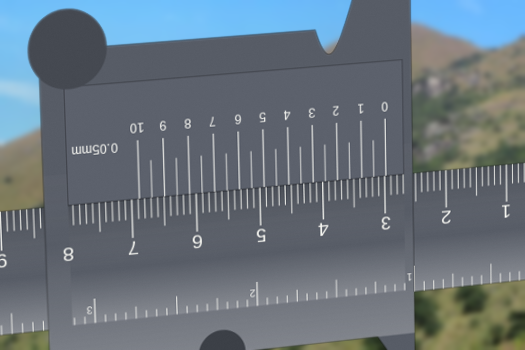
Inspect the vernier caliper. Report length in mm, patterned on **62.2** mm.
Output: **29.8** mm
